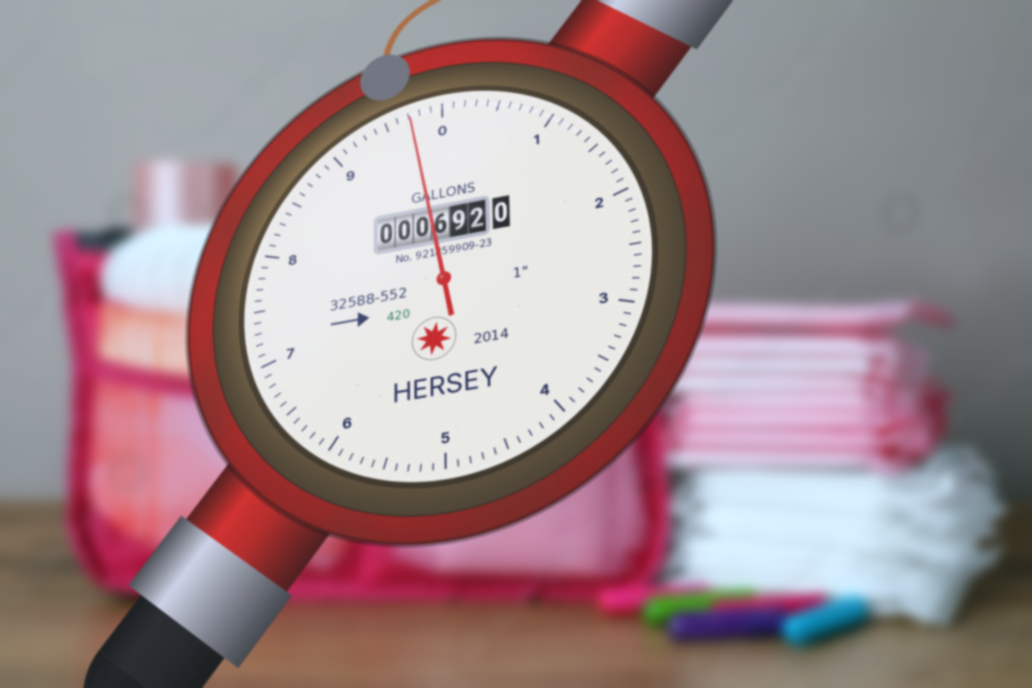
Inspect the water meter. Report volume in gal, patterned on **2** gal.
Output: **6919.7** gal
